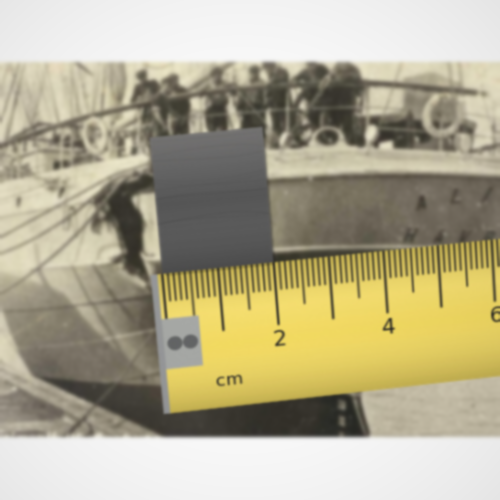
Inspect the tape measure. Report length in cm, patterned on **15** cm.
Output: **2** cm
